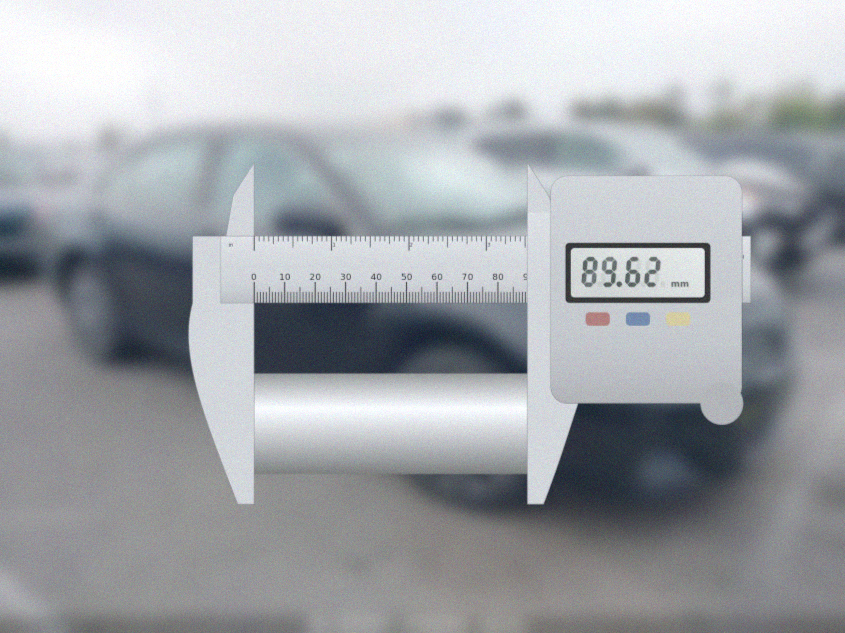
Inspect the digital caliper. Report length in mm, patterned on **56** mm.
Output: **89.62** mm
